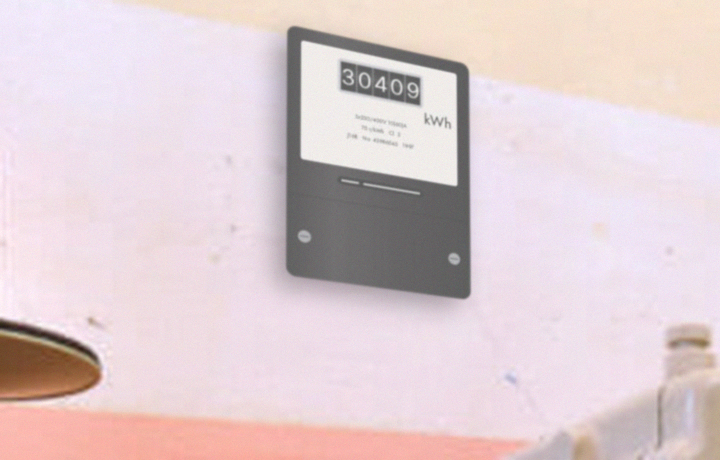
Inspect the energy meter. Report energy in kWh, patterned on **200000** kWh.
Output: **30409** kWh
